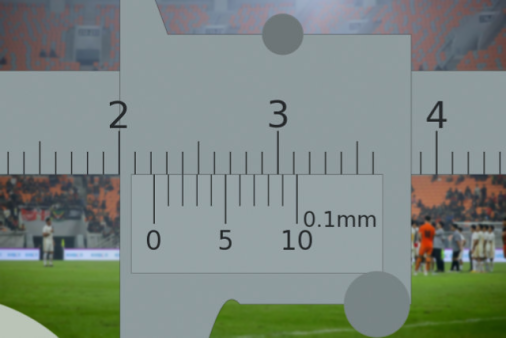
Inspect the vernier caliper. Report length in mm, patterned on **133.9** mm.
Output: **22.2** mm
